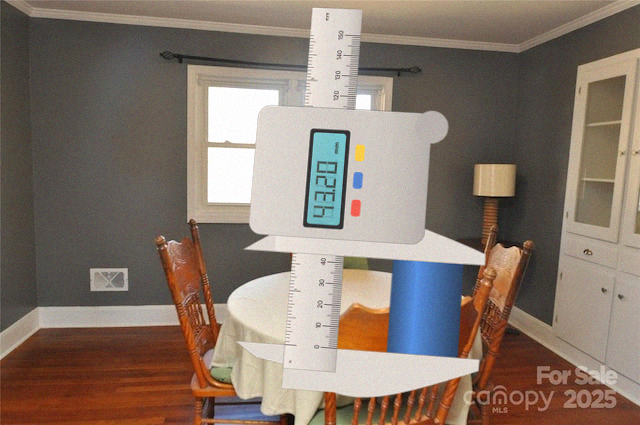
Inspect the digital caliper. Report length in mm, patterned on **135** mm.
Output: **43.20** mm
